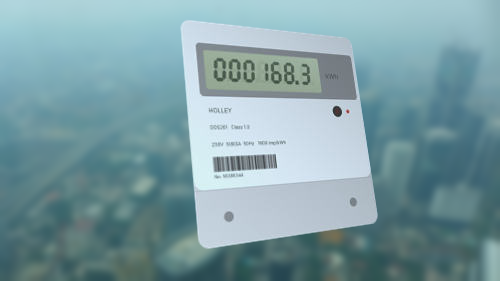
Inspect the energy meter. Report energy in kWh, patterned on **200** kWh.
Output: **168.3** kWh
